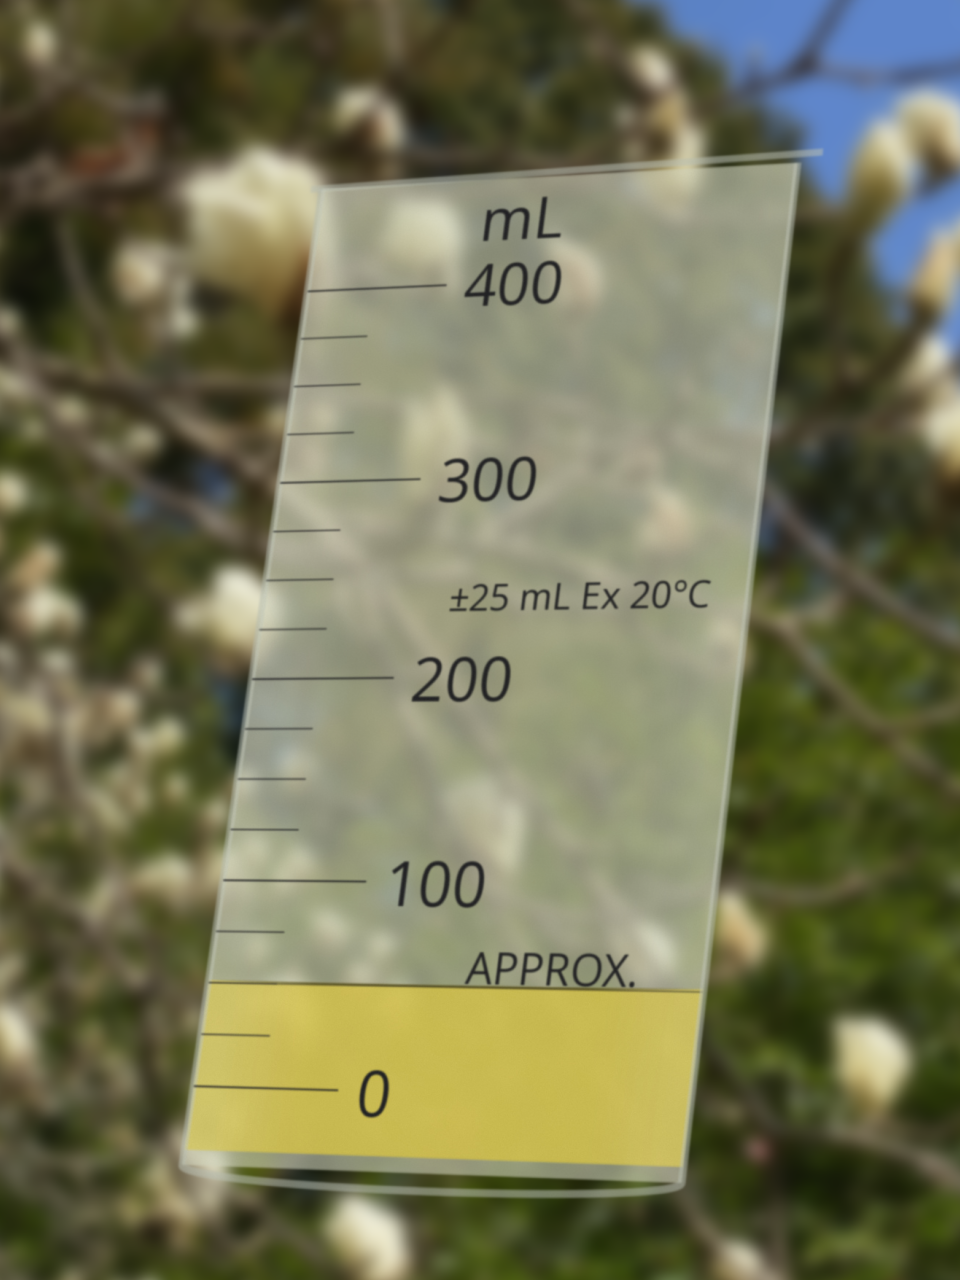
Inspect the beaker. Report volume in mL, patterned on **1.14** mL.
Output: **50** mL
